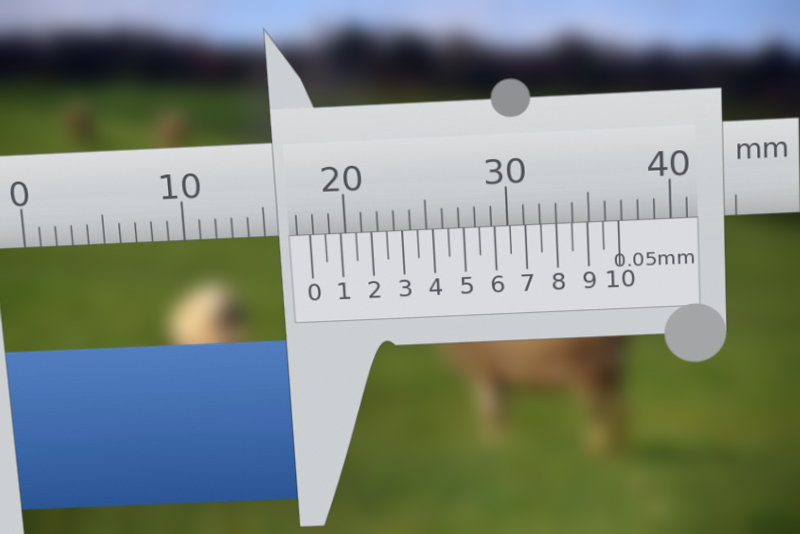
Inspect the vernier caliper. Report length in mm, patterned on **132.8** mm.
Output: **17.8** mm
